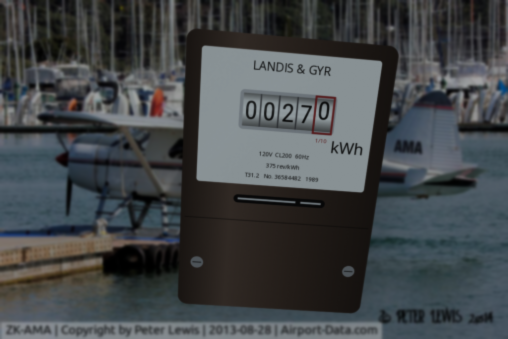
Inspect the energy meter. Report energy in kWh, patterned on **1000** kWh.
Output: **27.0** kWh
